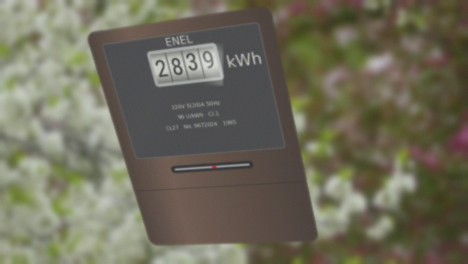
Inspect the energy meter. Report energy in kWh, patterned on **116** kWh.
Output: **2839** kWh
